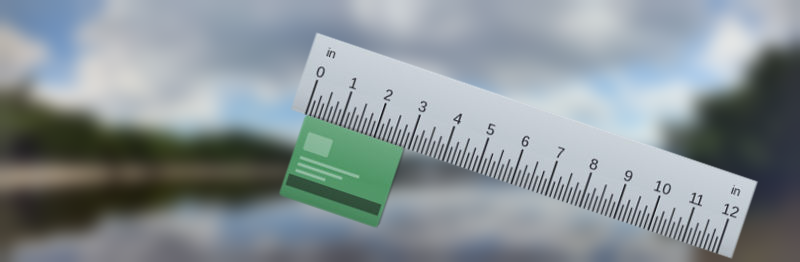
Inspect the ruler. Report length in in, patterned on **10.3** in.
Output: **2.875** in
